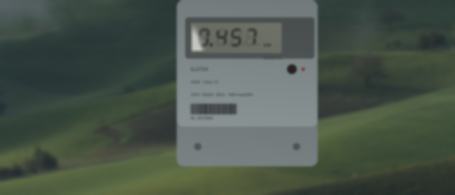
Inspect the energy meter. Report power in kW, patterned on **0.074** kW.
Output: **0.457** kW
